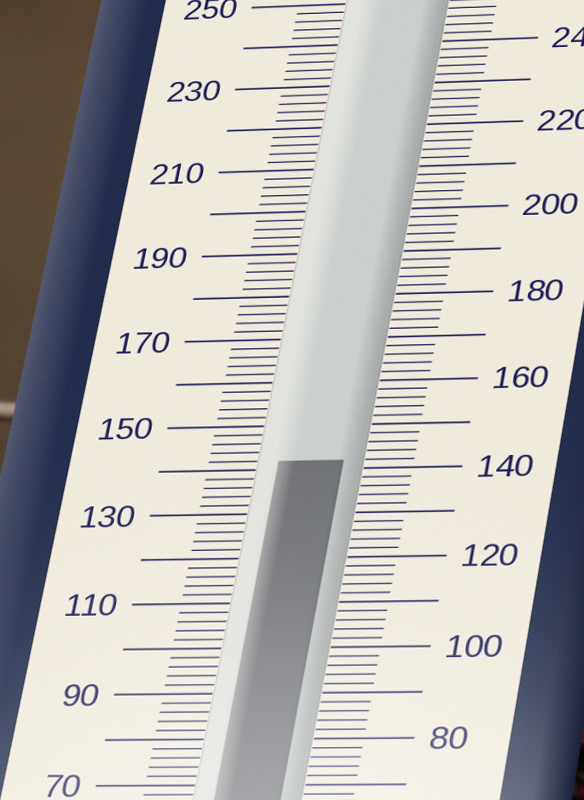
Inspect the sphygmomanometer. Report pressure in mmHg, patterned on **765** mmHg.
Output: **142** mmHg
